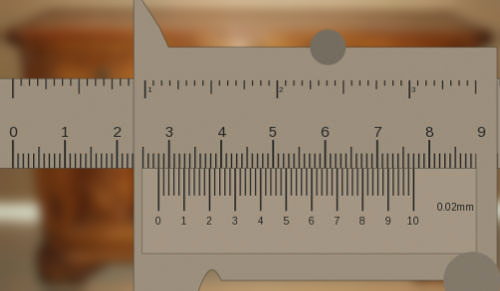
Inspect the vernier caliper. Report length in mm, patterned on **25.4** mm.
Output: **28.0** mm
